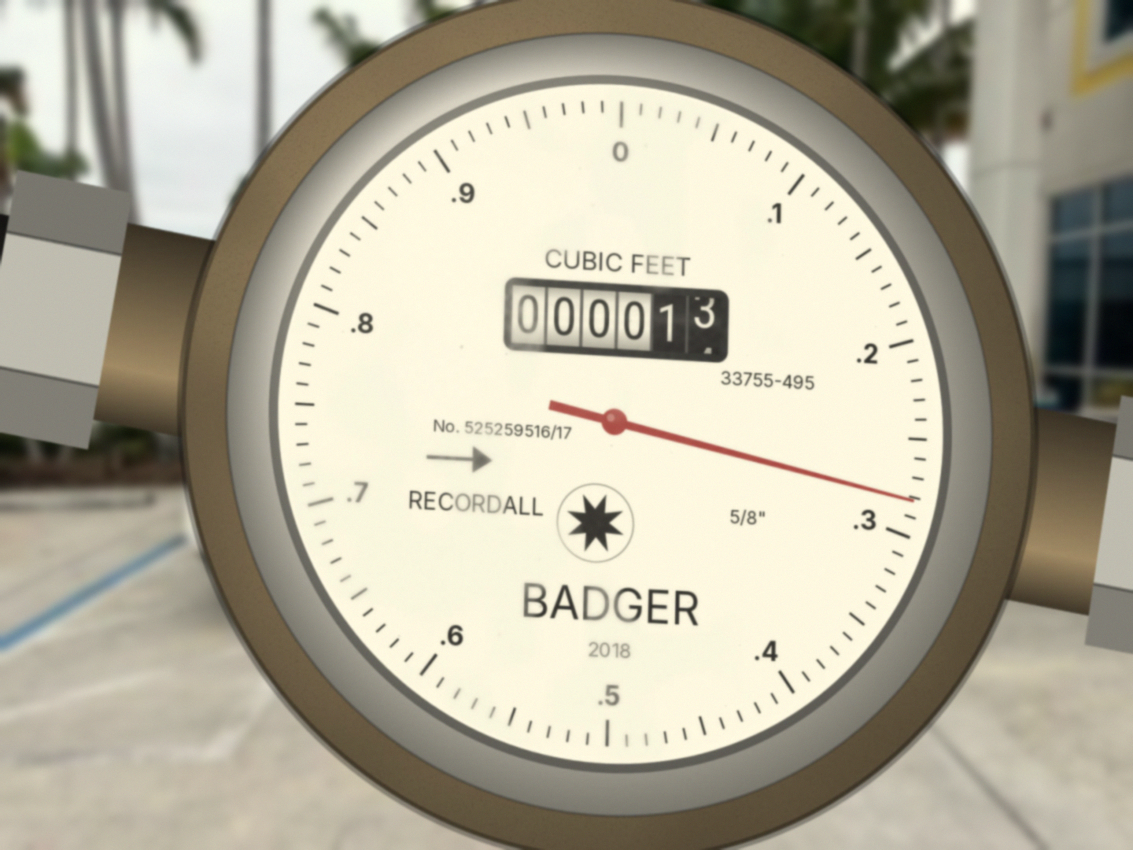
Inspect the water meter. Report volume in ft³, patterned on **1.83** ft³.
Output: **13.28** ft³
